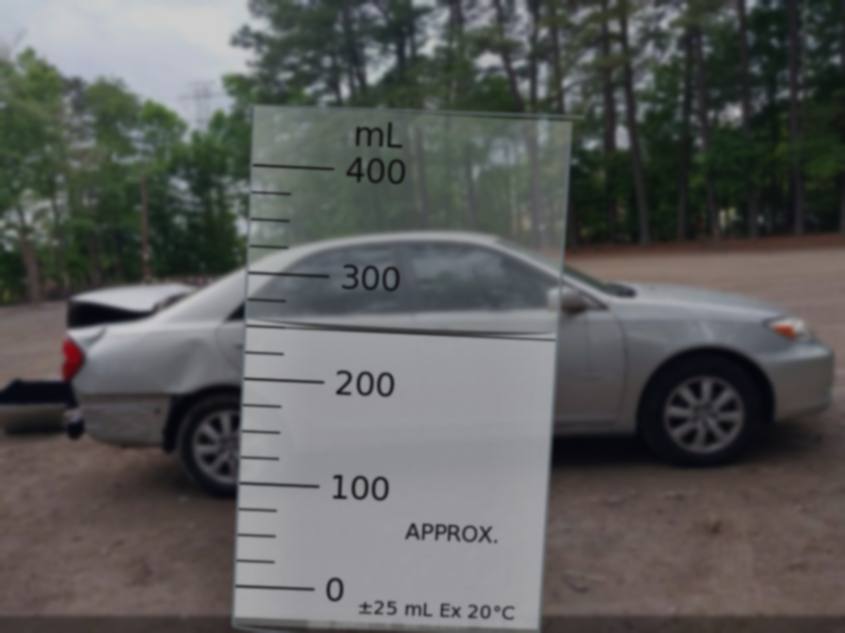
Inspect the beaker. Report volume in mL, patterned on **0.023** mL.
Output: **250** mL
